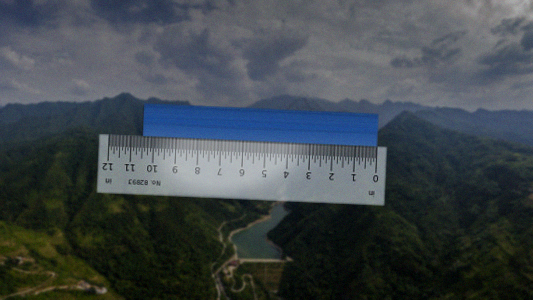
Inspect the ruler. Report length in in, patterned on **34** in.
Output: **10.5** in
